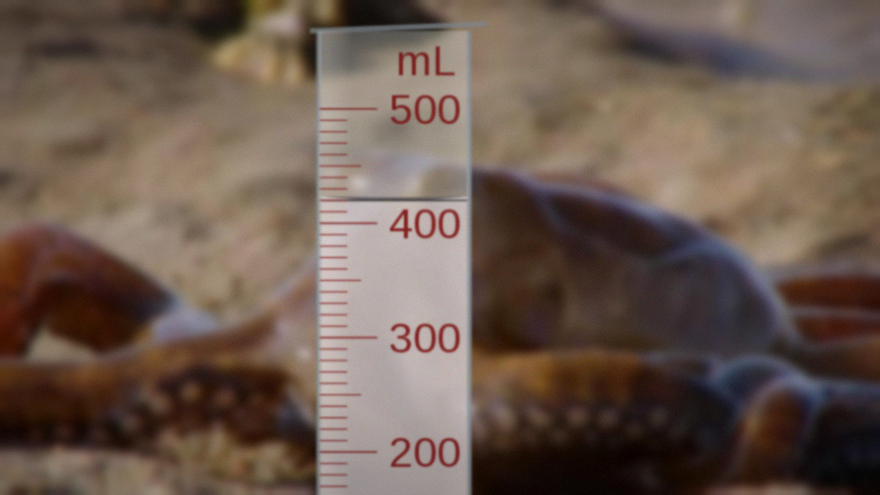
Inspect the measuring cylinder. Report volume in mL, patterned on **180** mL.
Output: **420** mL
